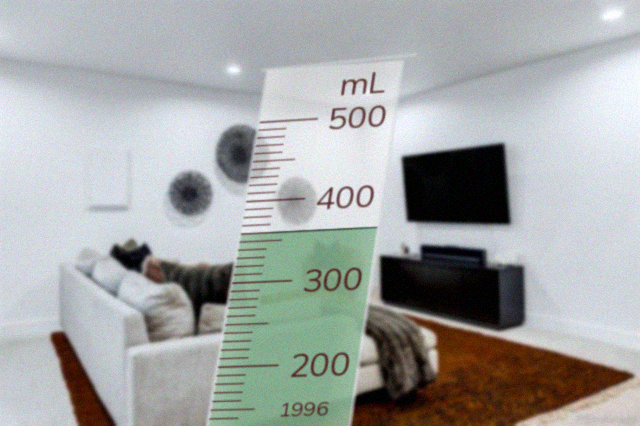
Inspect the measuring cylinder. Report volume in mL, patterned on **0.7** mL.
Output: **360** mL
